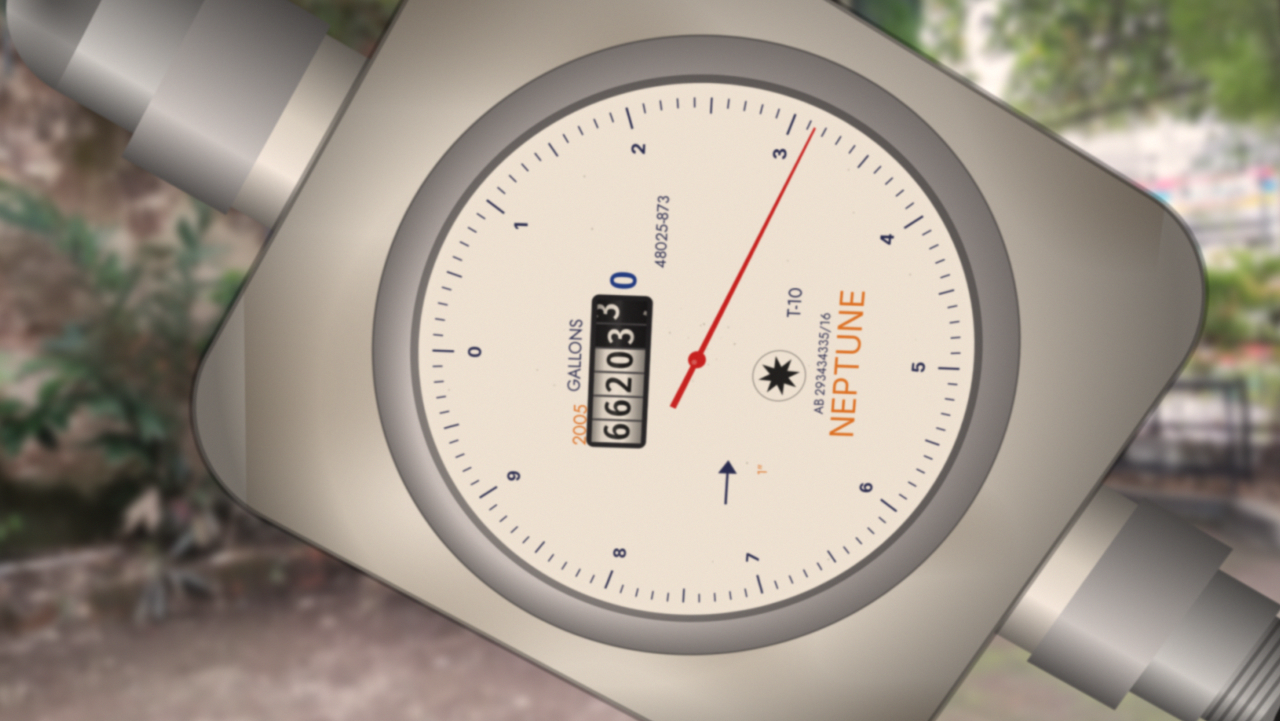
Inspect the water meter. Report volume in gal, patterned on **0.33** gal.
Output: **6620333.1** gal
